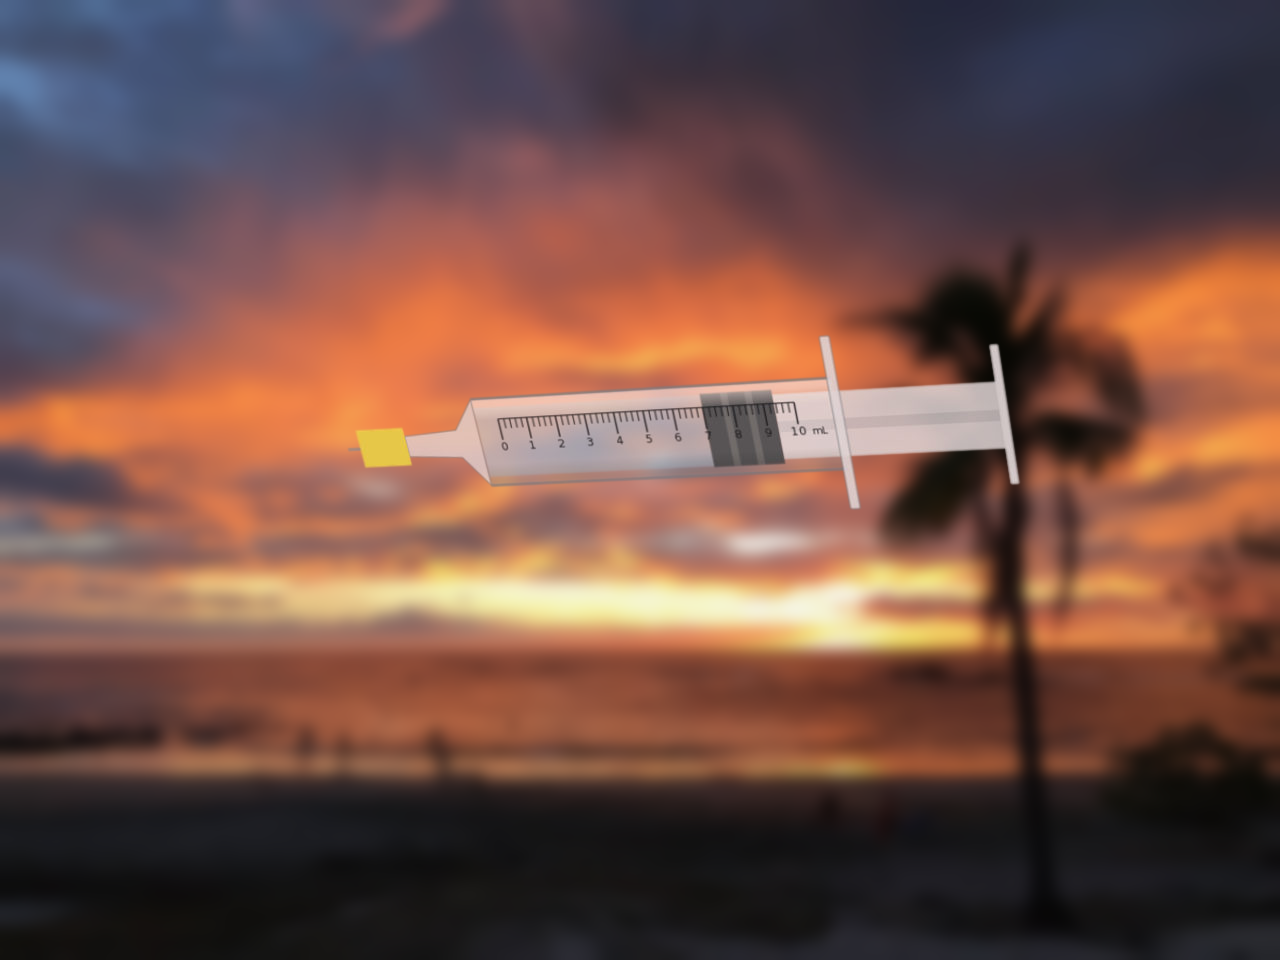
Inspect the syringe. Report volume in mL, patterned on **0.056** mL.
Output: **7** mL
